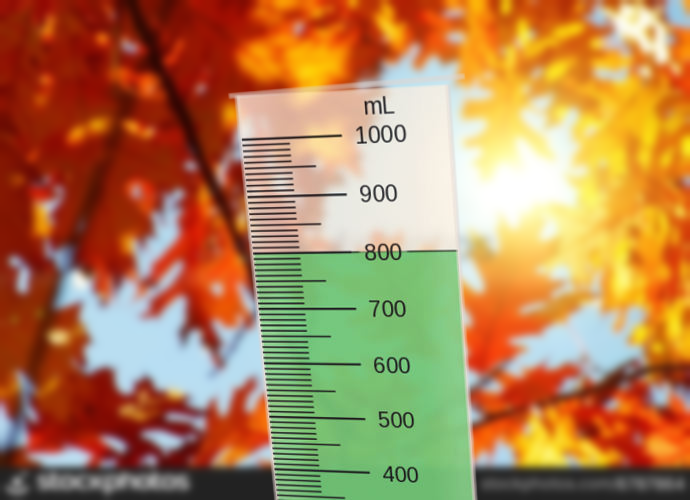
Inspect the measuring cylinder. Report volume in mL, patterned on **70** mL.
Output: **800** mL
